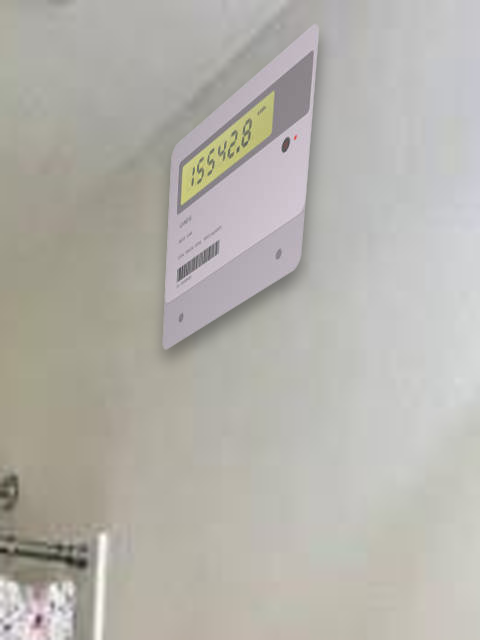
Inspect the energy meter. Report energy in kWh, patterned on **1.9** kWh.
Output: **15542.8** kWh
